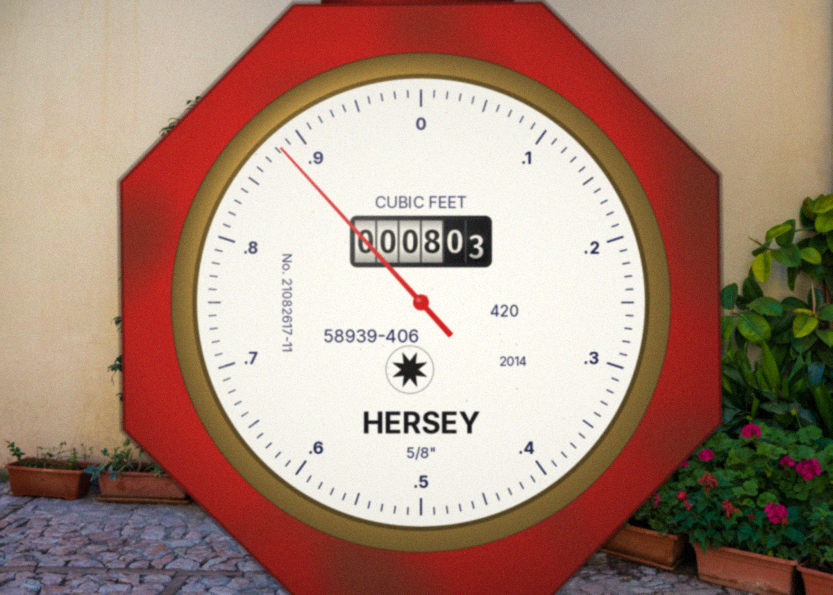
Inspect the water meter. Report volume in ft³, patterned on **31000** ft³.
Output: **802.88** ft³
